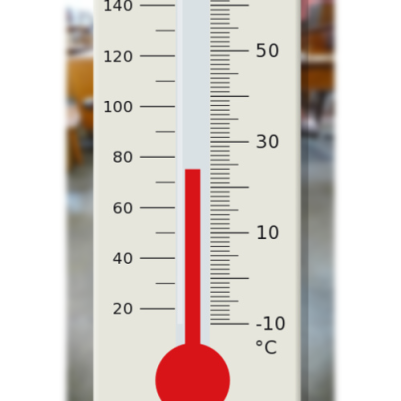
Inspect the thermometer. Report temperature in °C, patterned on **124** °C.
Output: **24** °C
